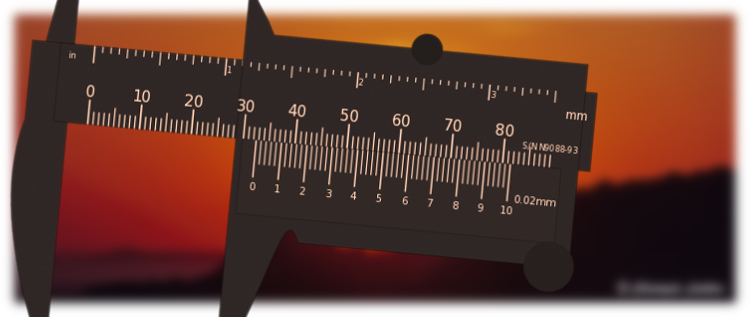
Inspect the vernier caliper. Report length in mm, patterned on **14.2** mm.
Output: **32.5** mm
